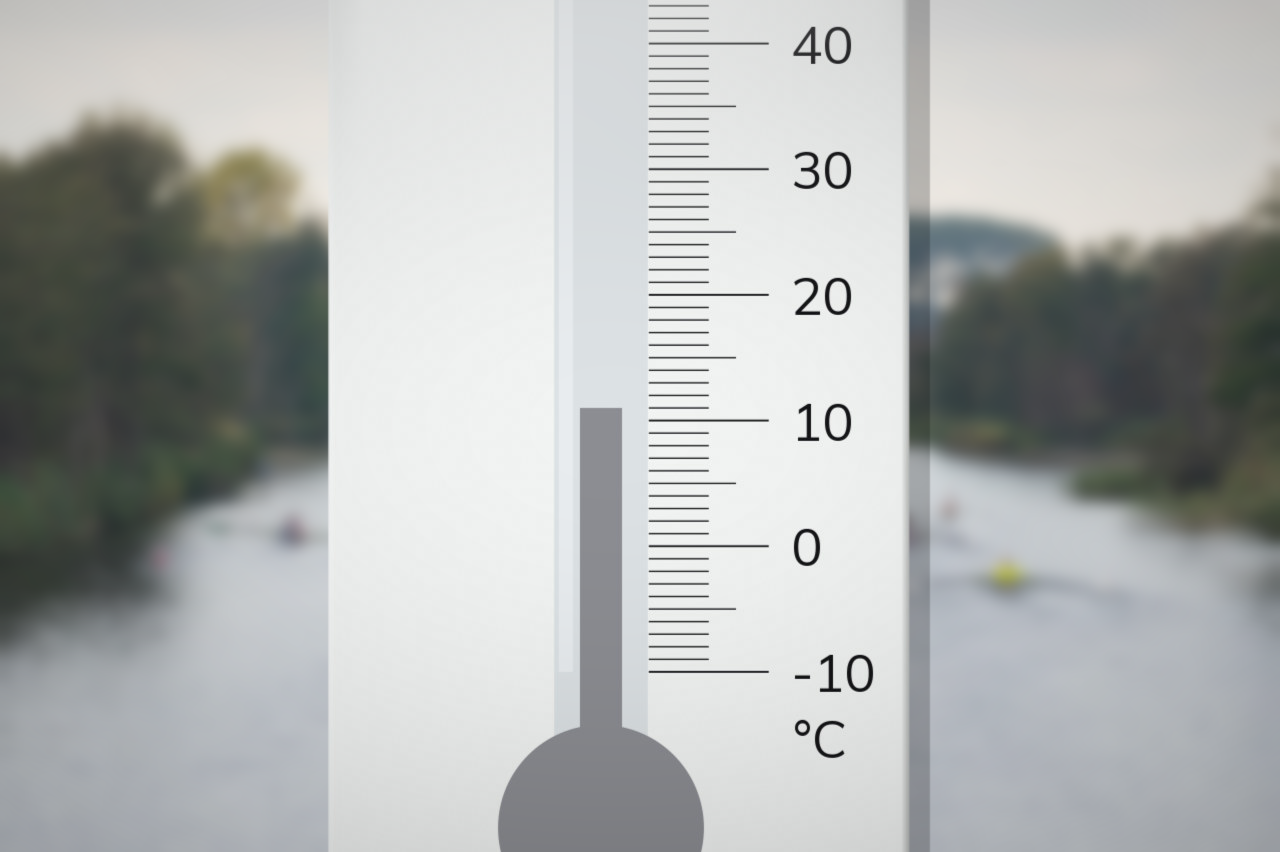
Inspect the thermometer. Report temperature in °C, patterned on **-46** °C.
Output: **11** °C
